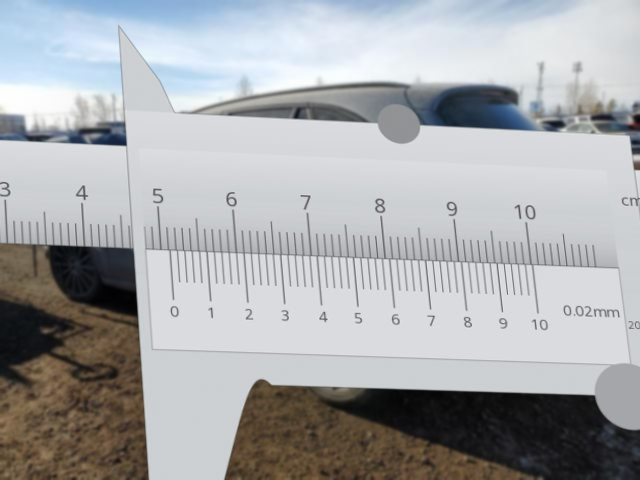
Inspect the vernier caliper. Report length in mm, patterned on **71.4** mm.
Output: **51.2** mm
